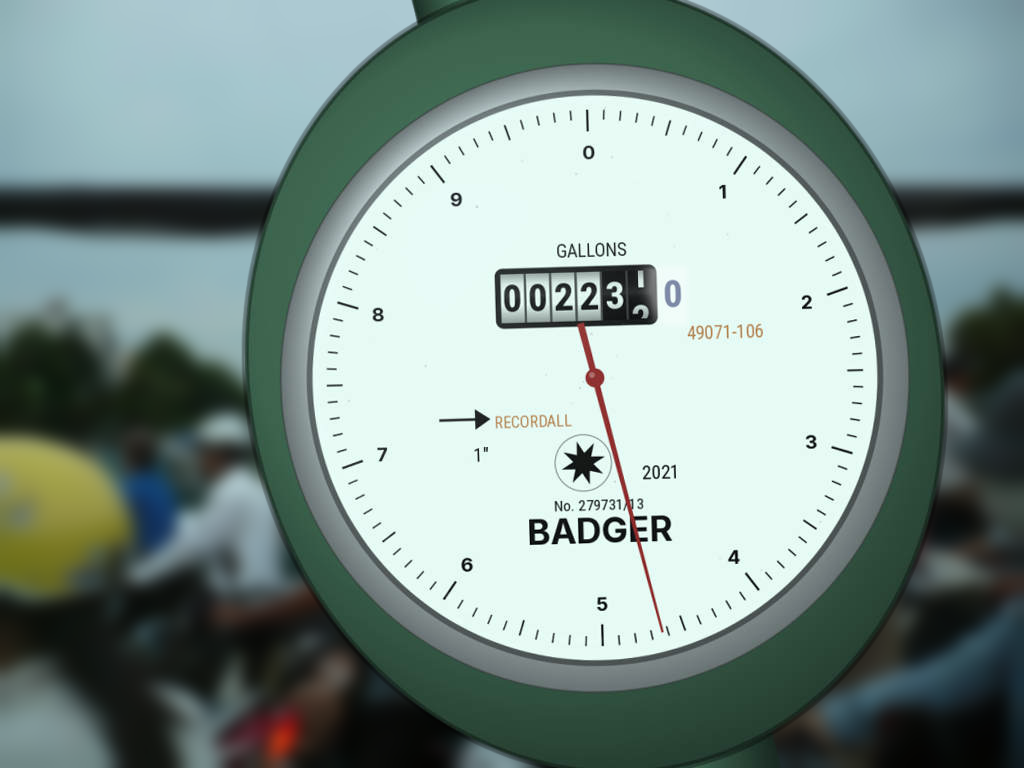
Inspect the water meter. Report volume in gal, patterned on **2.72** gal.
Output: **22314.6** gal
